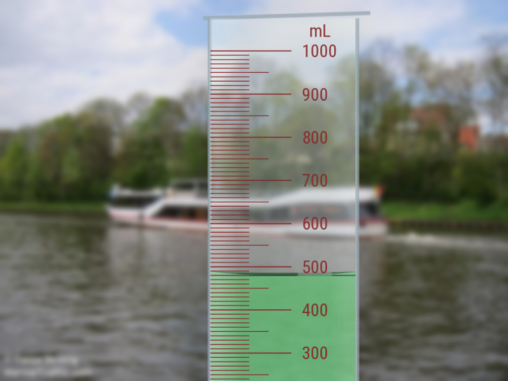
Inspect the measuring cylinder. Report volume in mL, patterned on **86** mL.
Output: **480** mL
